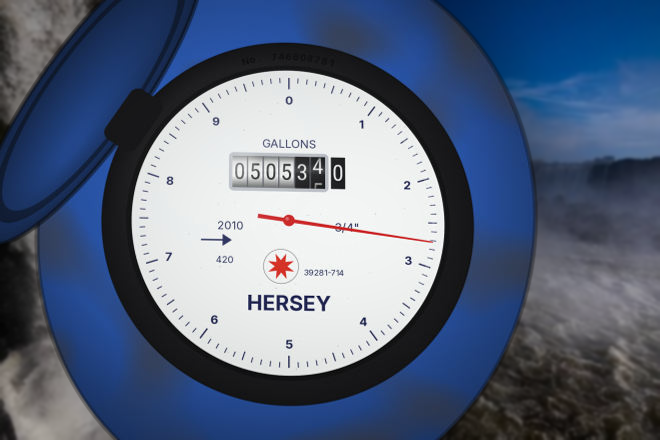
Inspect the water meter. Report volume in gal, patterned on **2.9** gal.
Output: **505342.7** gal
